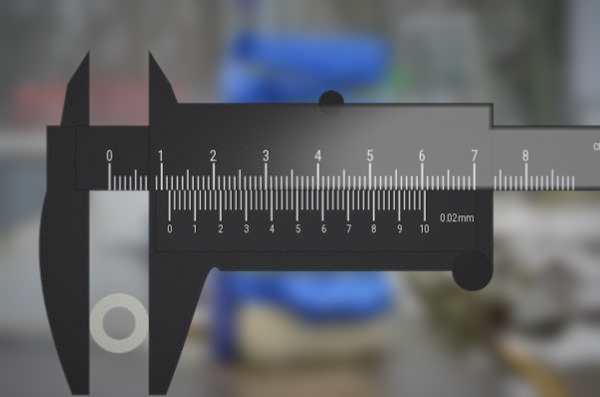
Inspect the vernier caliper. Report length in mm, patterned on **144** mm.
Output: **11.5** mm
